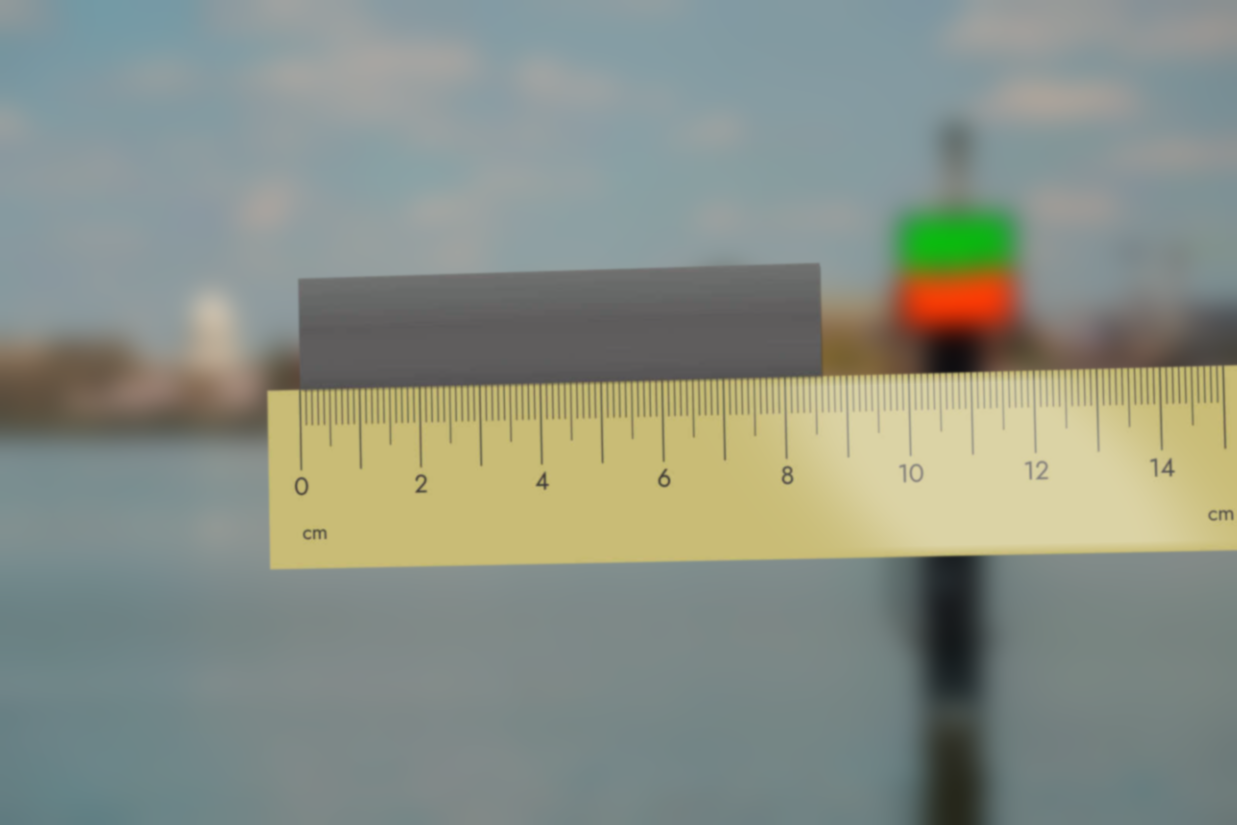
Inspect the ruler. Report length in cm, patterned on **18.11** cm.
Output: **8.6** cm
